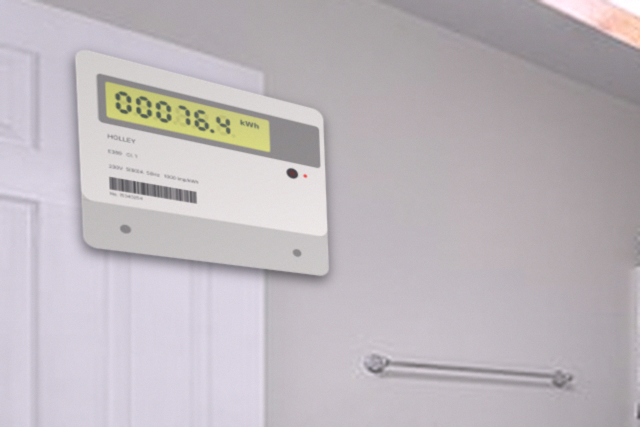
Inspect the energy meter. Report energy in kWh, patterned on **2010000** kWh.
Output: **76.4** kWh
